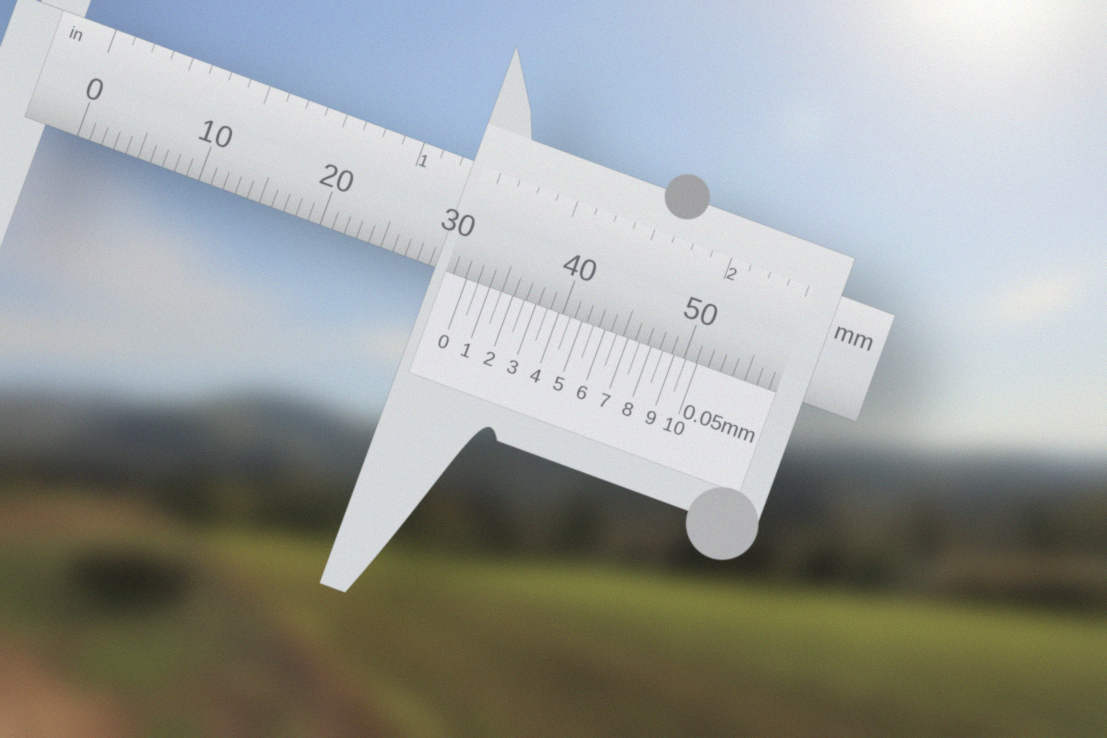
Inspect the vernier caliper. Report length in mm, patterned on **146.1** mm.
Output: **32.1** mm
